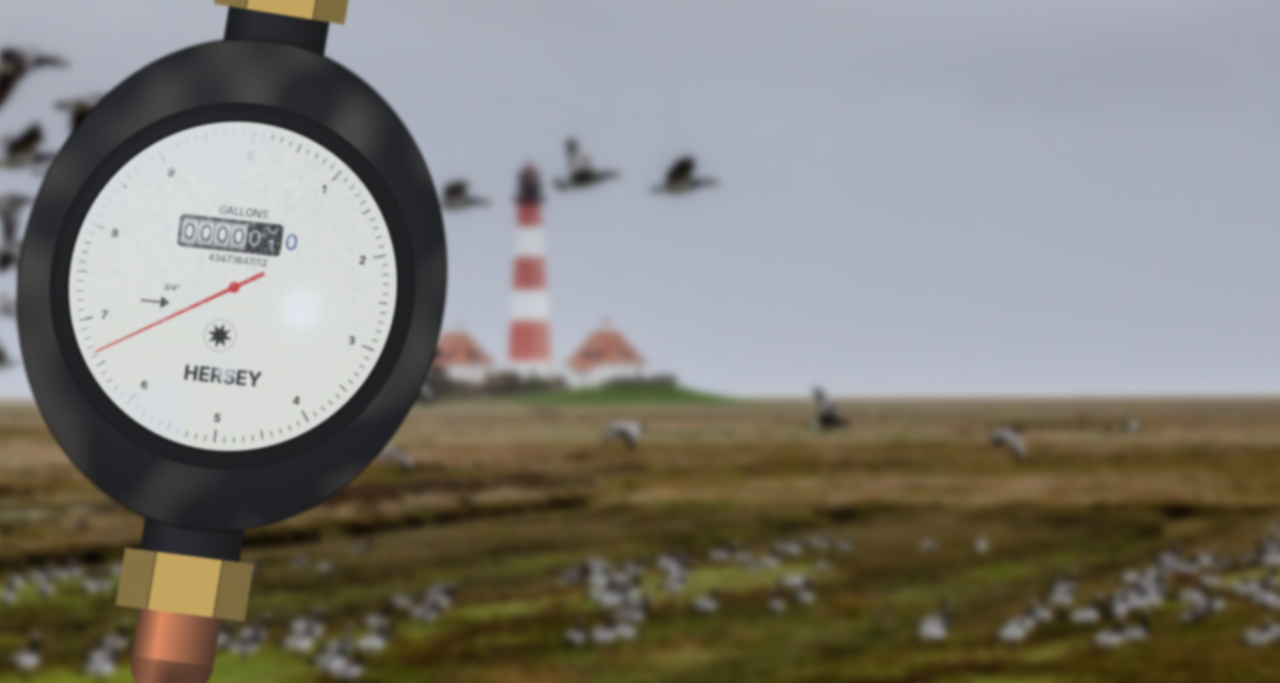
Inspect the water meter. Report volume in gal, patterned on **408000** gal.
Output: **6.6** gal
